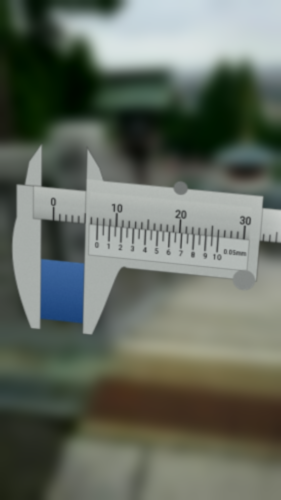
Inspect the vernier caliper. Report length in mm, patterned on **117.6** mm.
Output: **7.0** mm
